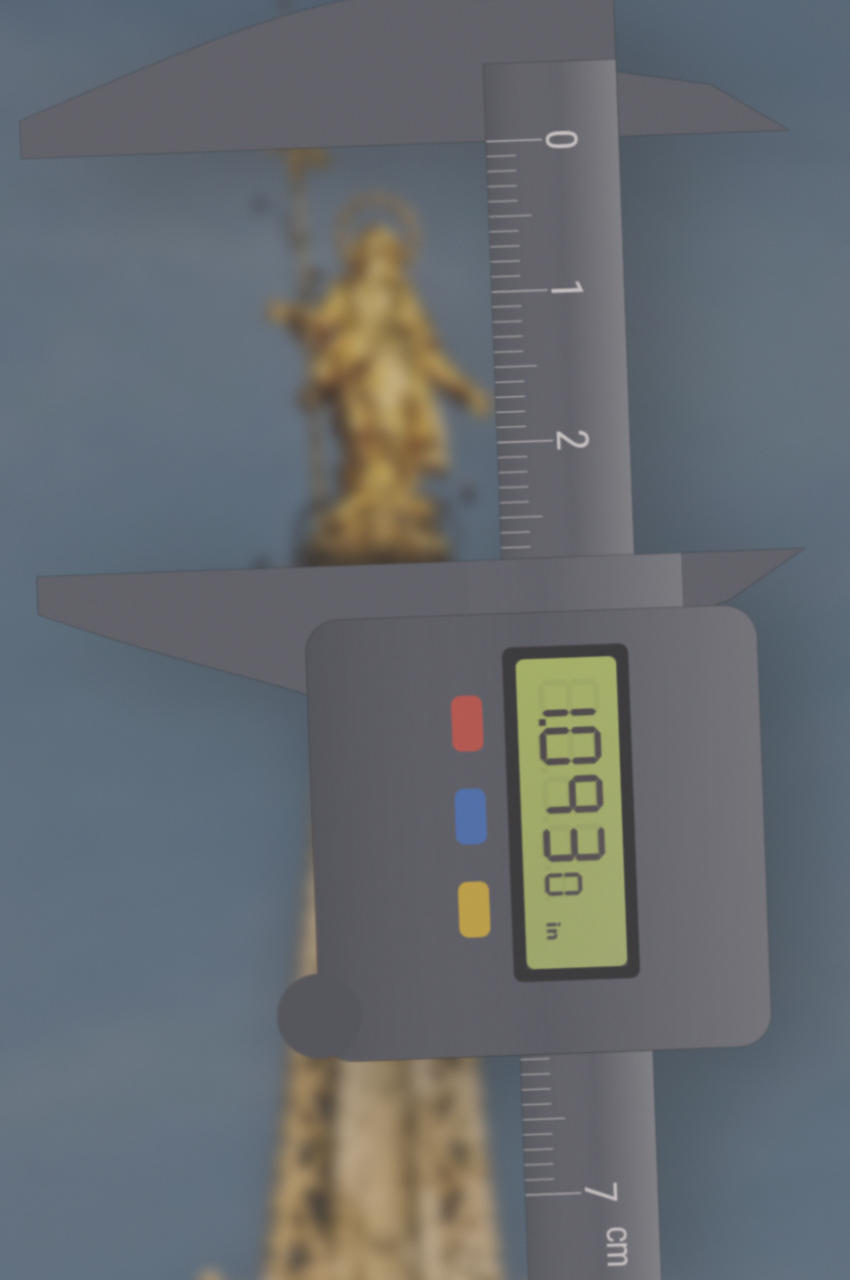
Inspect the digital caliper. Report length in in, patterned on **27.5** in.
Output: **1.0930** in
